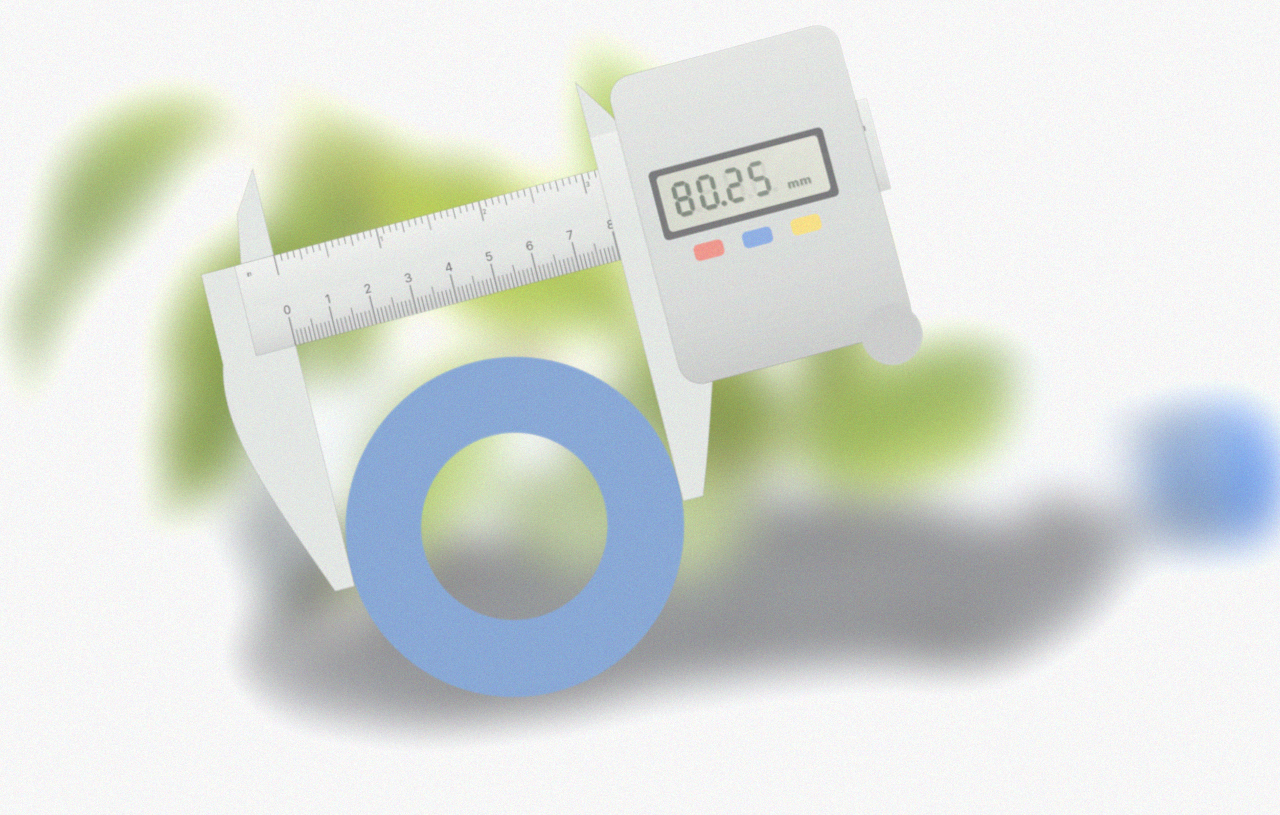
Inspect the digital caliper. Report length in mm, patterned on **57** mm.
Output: **80.25** mm
